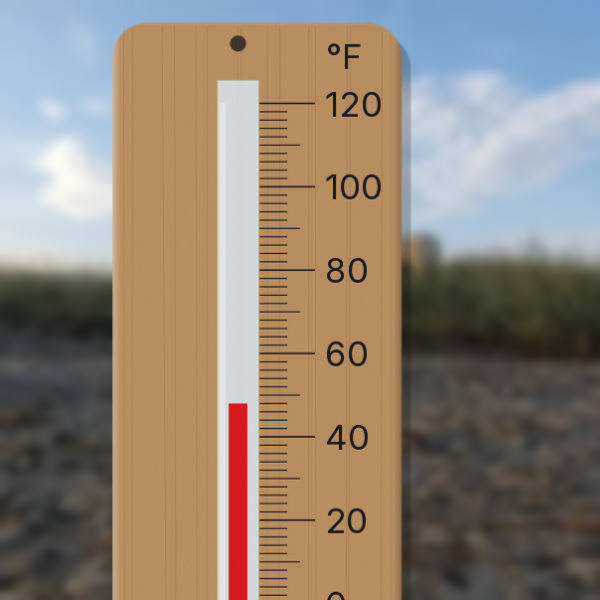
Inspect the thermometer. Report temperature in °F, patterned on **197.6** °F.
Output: **48** °F
